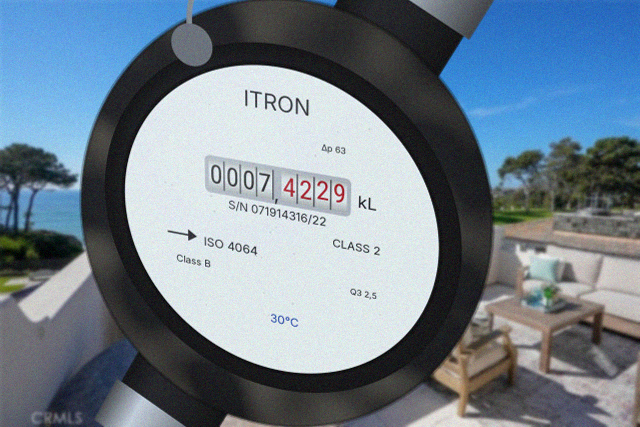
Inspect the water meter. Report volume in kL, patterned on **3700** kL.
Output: **7.4229** kL
